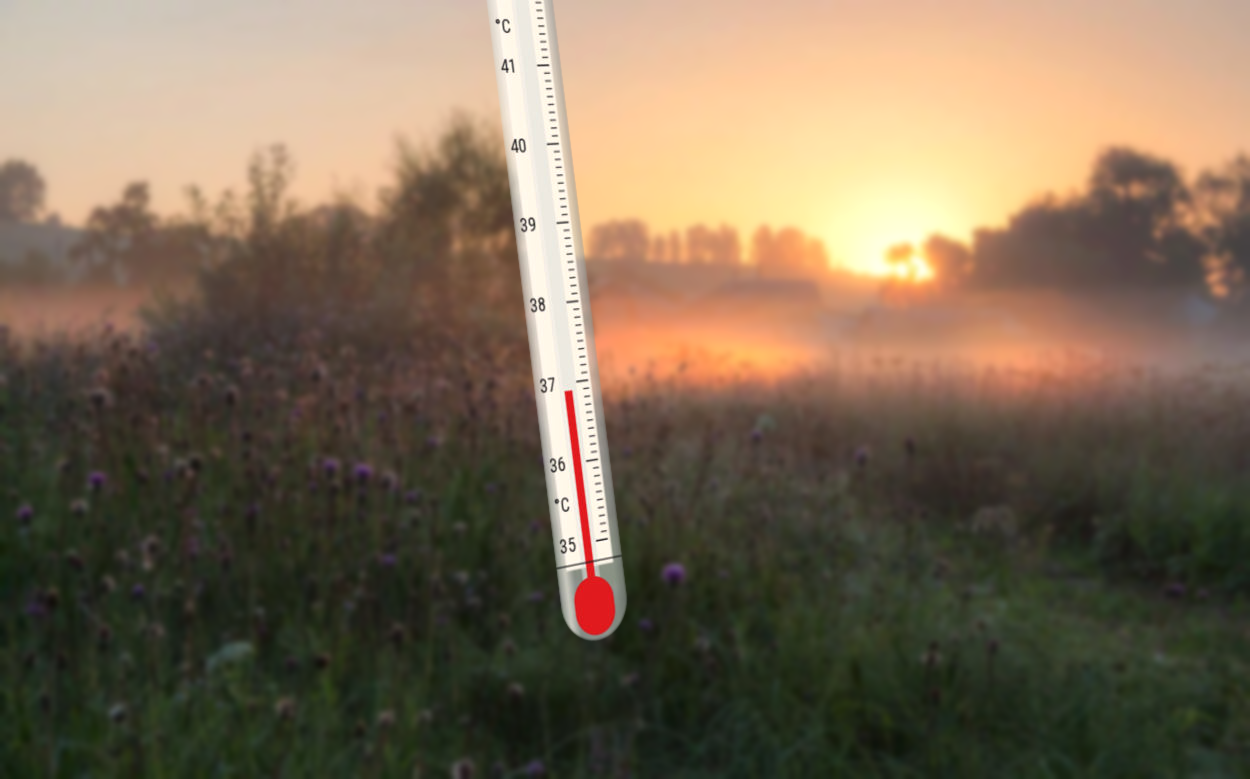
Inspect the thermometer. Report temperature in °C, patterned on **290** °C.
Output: **36.9** °C
